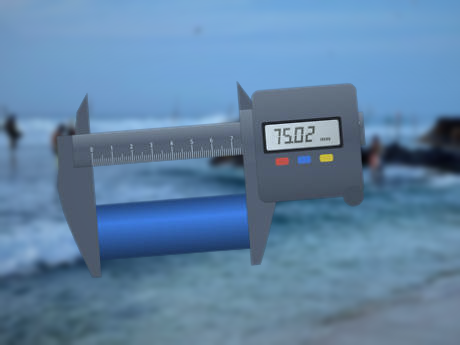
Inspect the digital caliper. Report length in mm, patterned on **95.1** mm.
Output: **75.02** mm
